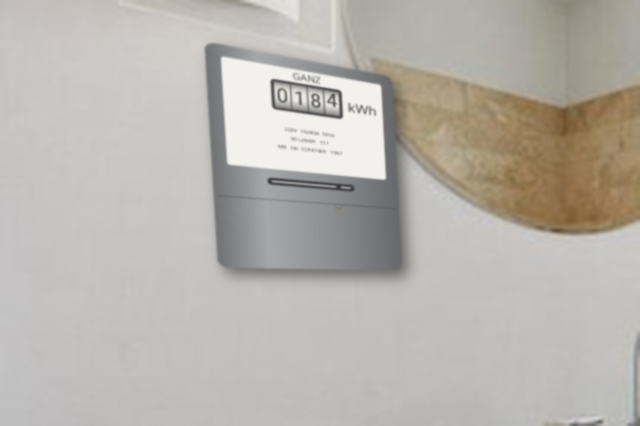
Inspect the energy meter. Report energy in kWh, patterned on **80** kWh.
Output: **184** kWh
